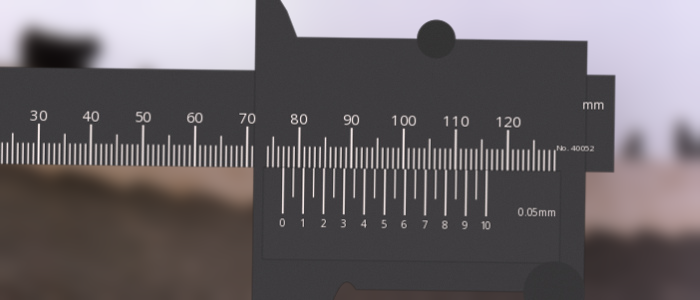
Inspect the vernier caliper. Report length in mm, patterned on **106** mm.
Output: **77.0** mm
